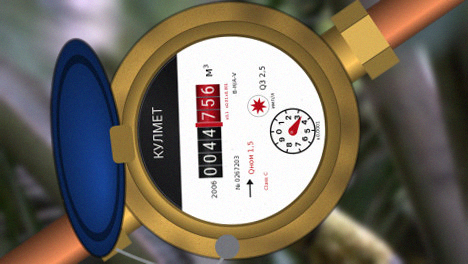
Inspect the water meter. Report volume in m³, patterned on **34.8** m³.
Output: **44.7563** m³
